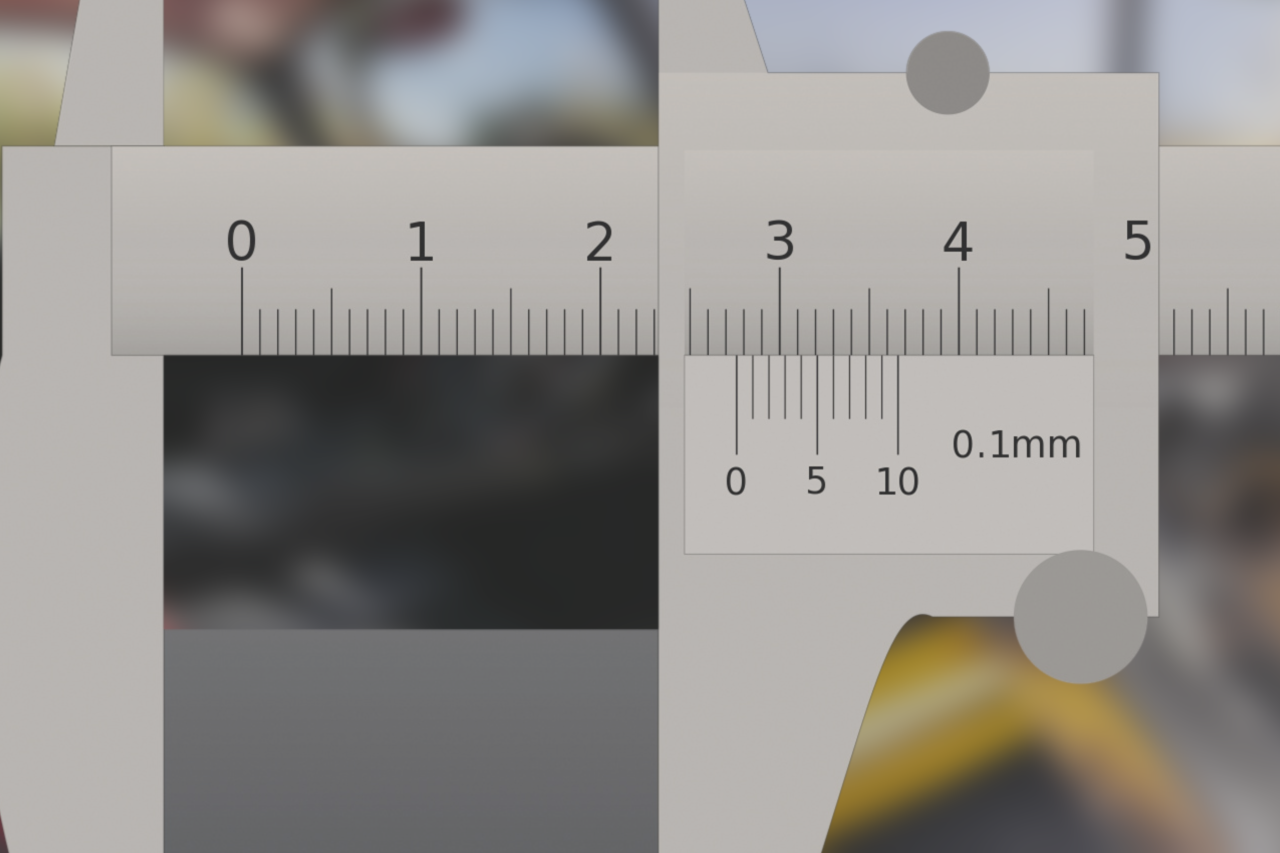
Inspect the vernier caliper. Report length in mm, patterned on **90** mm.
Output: **27.6** mm
